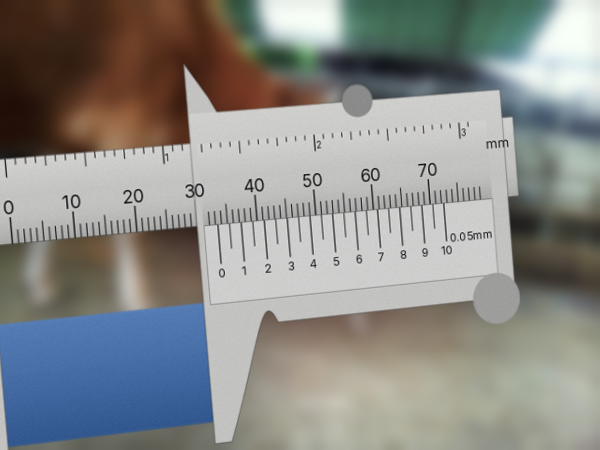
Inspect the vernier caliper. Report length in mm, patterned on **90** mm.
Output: **33.4** mm
